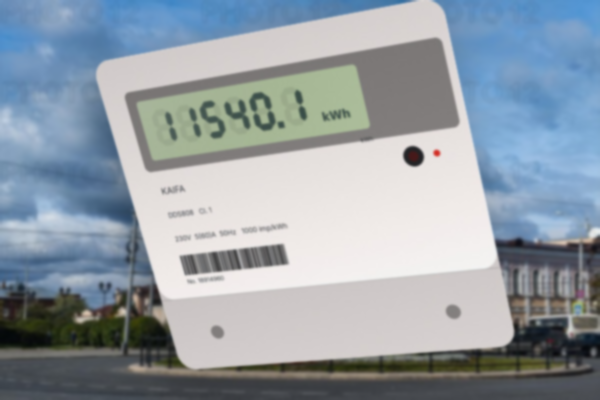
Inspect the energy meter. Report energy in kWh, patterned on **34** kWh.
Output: **11540.1** kWh
